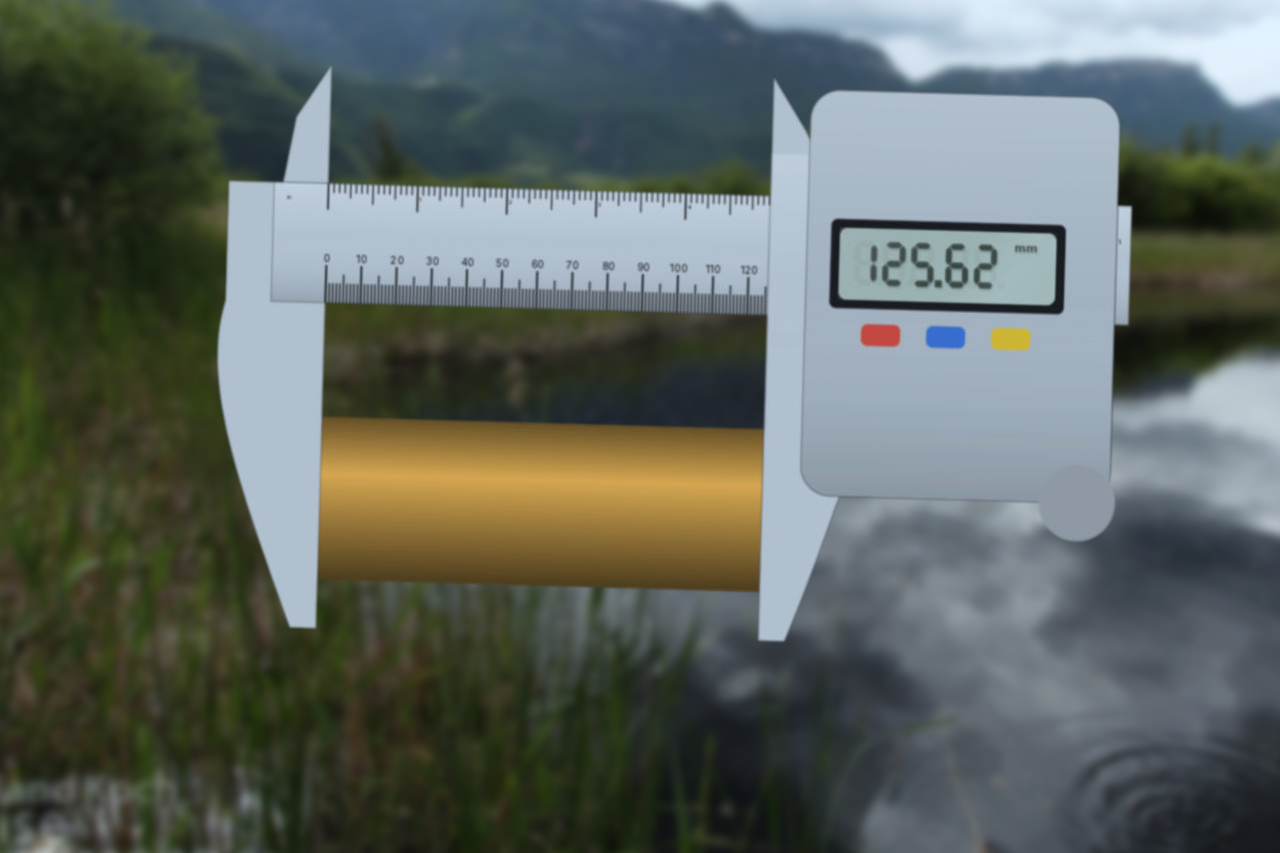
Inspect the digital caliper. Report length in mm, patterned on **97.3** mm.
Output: **125.62** mm
